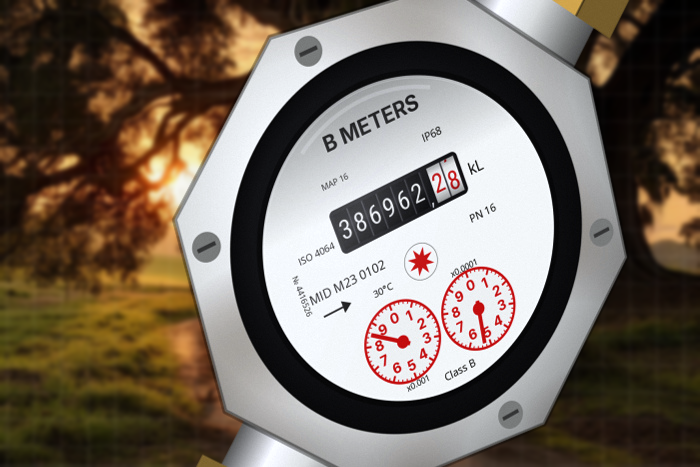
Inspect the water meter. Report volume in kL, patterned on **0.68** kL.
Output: **386962.2785** kL
